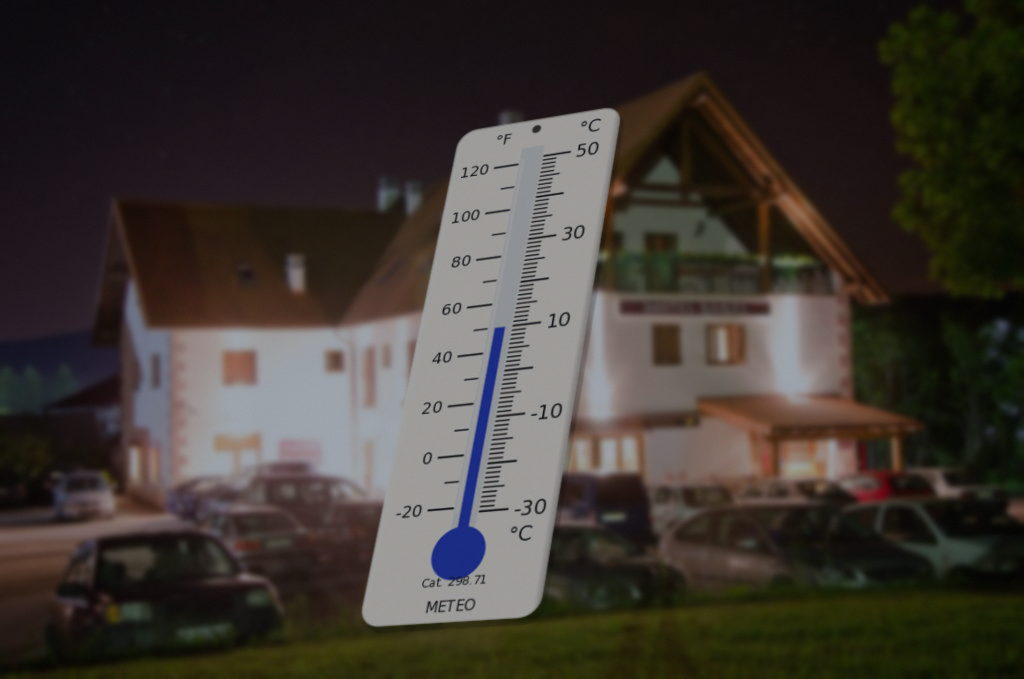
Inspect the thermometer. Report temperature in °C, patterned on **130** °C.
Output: **10** °C
